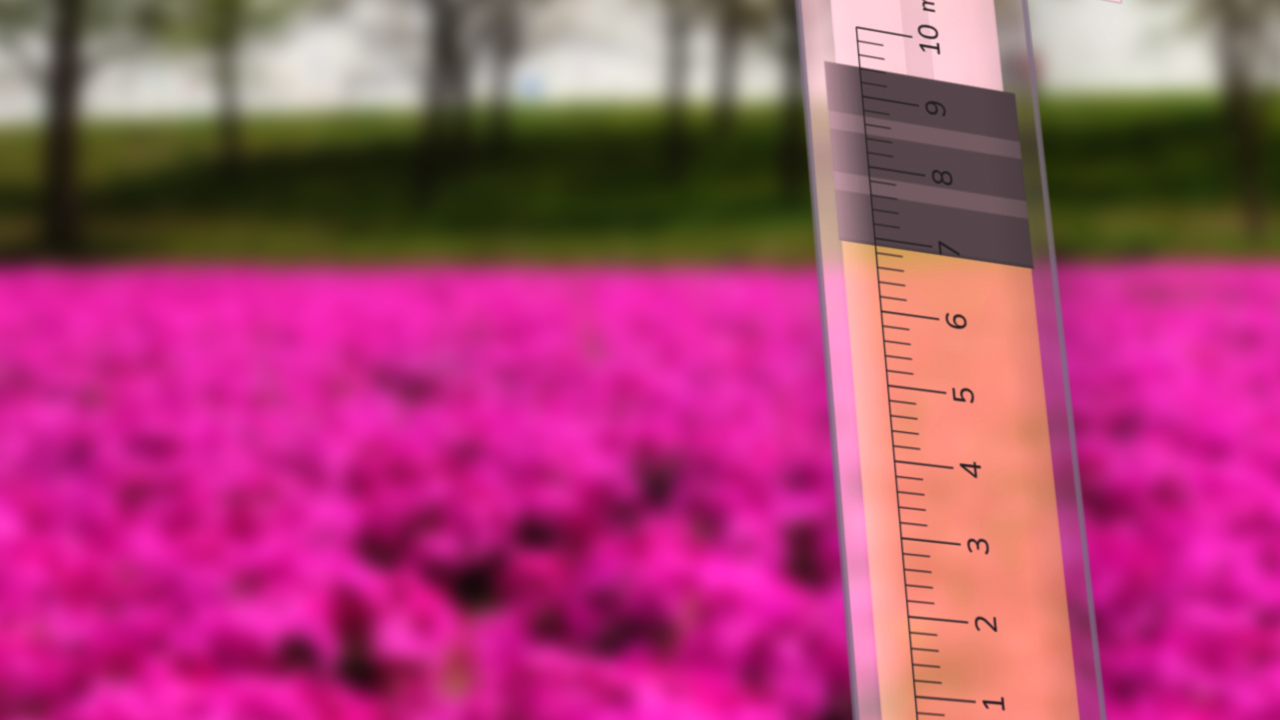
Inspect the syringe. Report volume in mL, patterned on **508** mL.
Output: **6.9** mL
